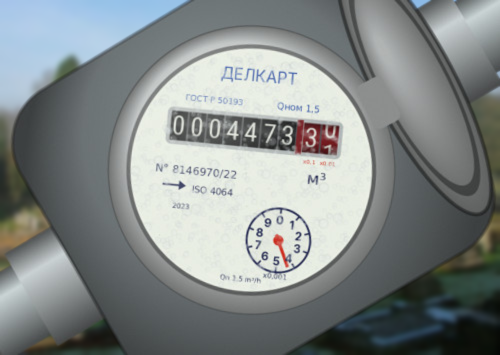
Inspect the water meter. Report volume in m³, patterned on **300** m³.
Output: **4473.304** m³
